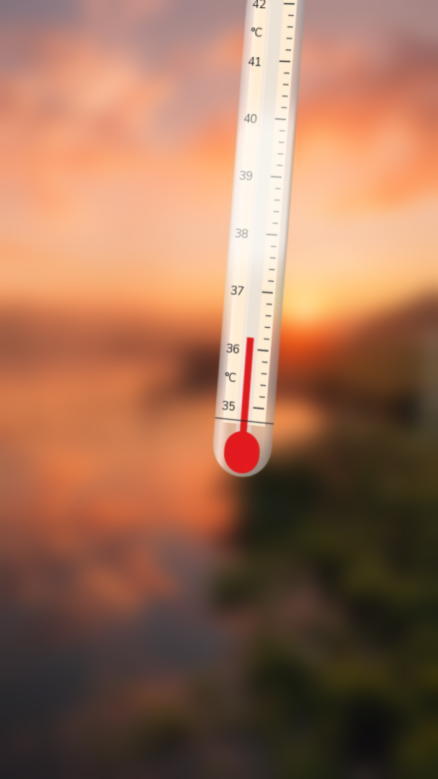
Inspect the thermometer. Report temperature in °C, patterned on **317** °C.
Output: **36.2** °C
